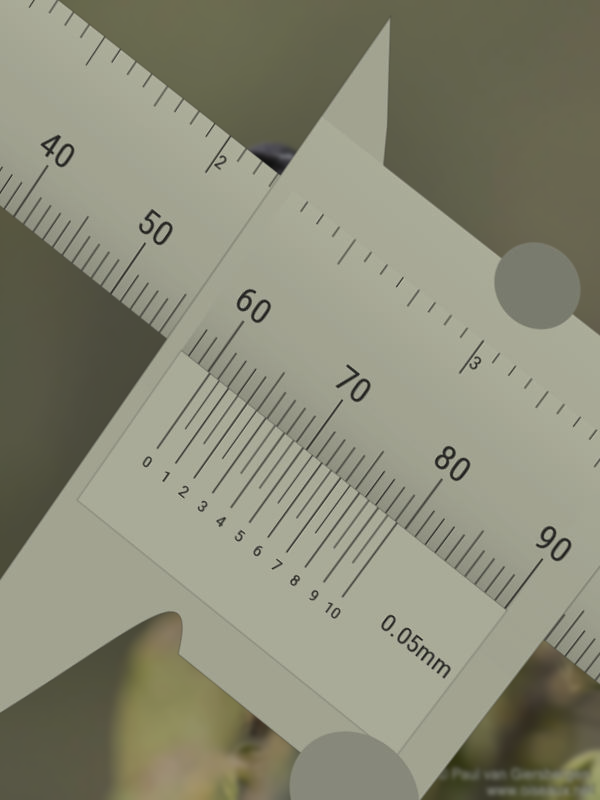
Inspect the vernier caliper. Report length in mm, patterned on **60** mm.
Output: **60.2** mm
